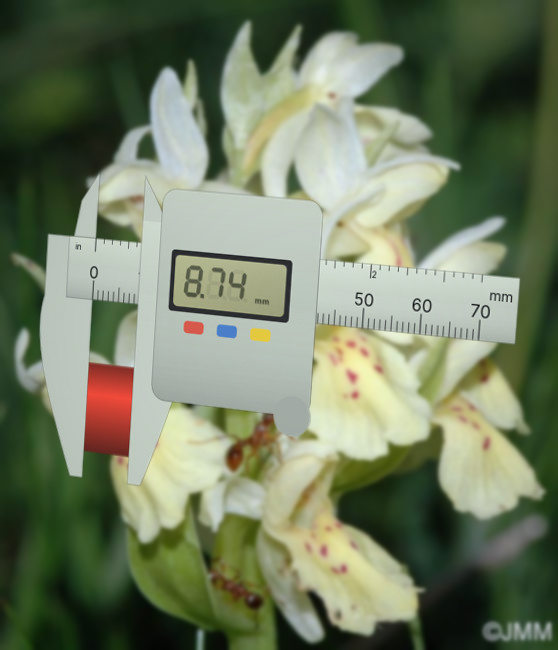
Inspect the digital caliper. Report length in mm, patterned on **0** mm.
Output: **8.74** mm
